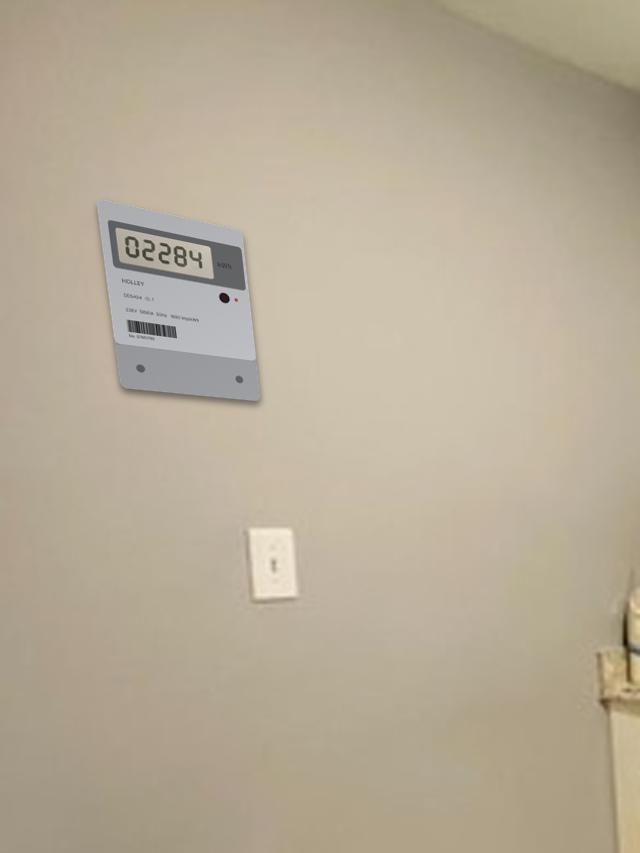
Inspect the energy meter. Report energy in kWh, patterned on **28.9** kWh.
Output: **2284** kWh
